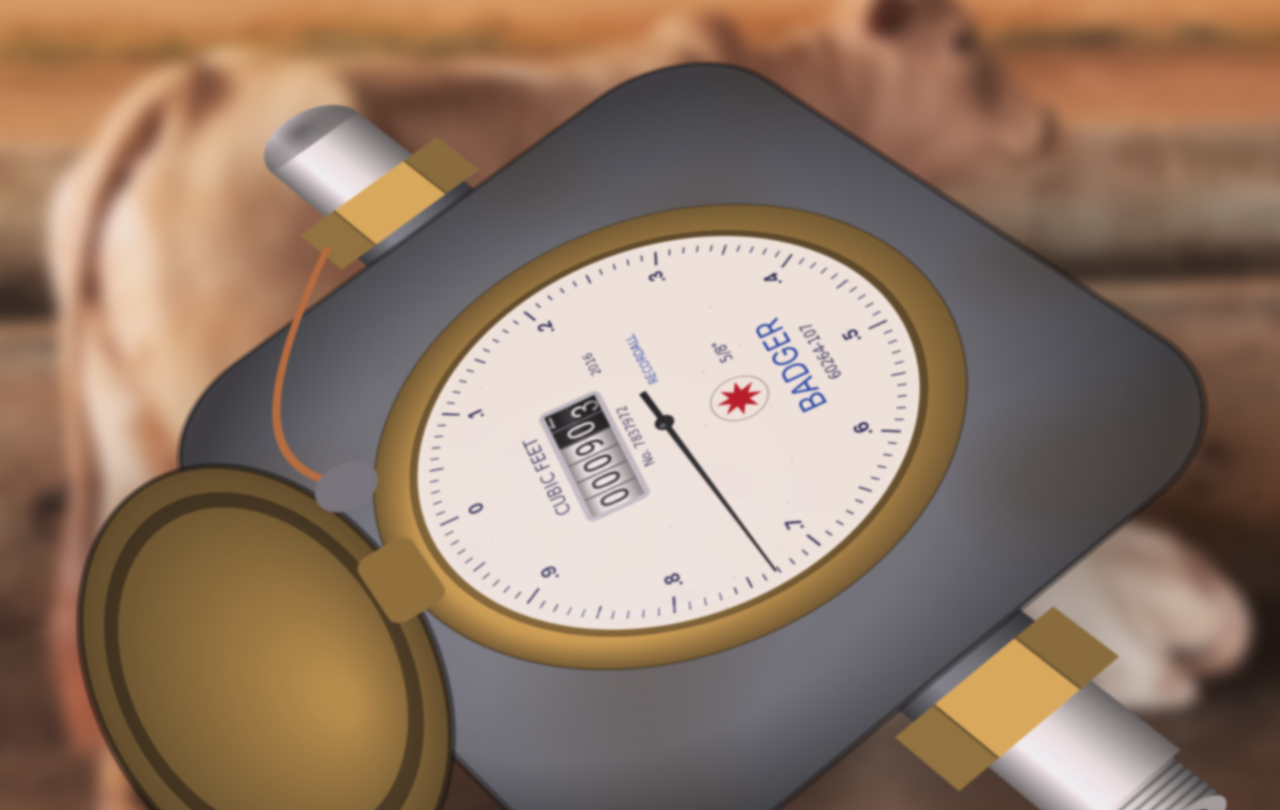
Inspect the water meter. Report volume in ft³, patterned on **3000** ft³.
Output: **902.73** ft³
